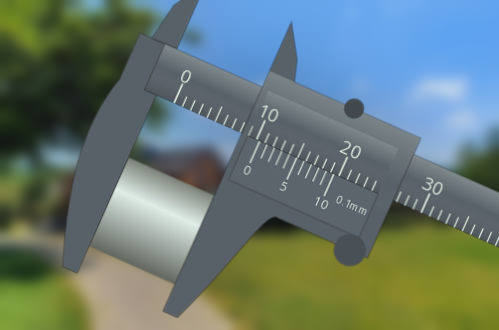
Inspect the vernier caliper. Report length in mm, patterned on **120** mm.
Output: **10.4** mm
